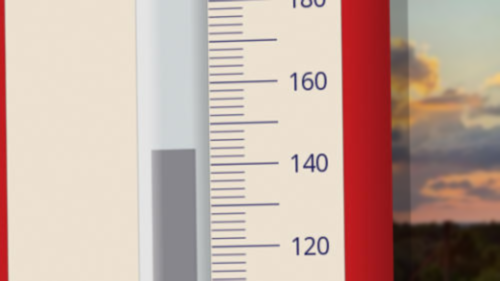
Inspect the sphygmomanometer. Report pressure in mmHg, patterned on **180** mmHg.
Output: **144** mmHg
